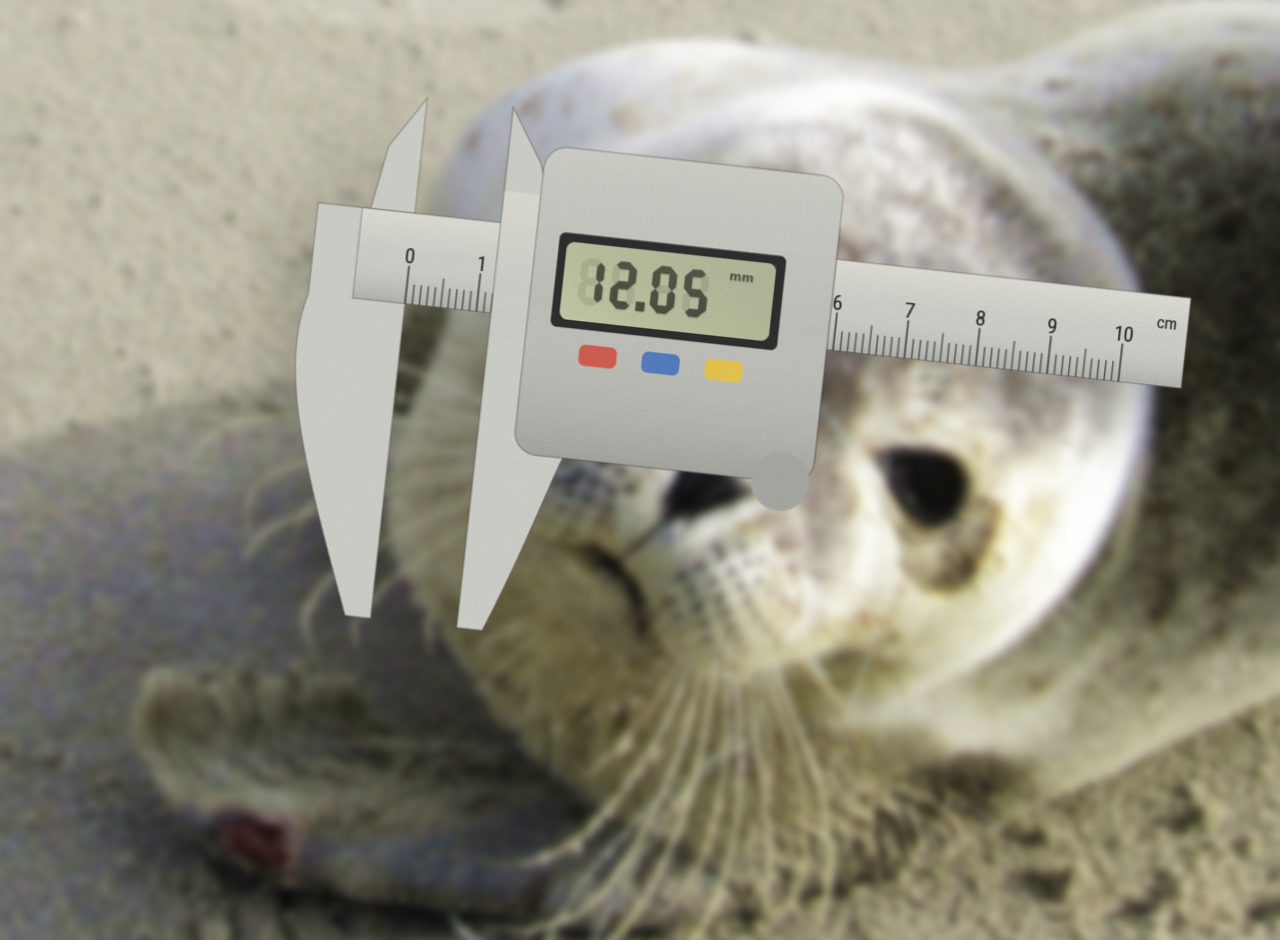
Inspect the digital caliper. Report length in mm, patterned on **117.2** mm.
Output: **12.05** mm
